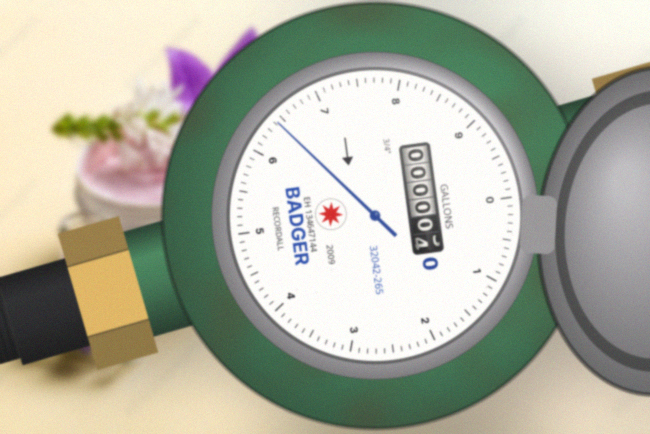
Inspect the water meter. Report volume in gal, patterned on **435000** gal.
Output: **36.4** gal
